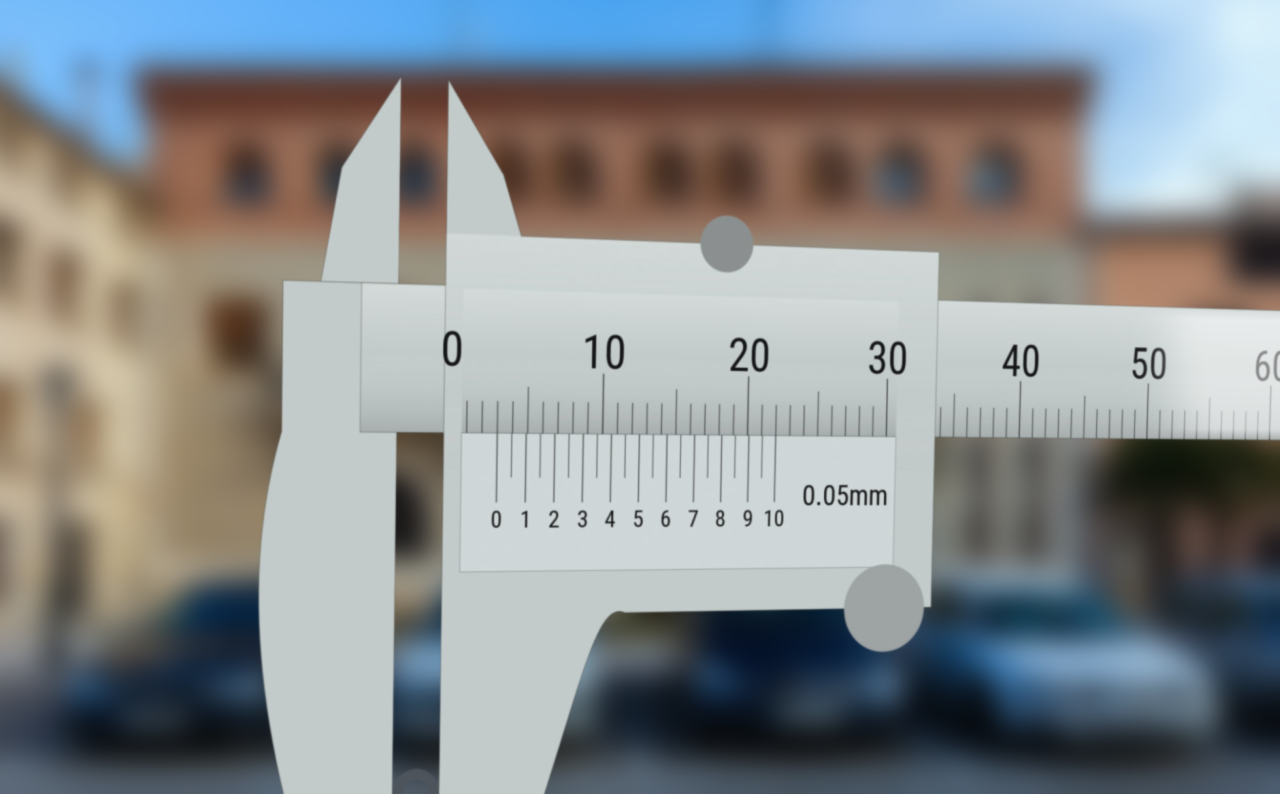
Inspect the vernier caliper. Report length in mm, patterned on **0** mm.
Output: **3.0** mm
